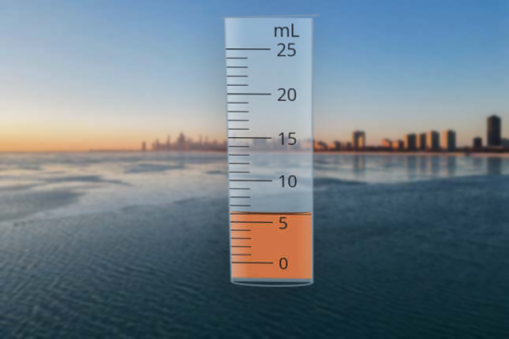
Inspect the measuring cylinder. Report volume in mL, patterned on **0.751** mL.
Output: **6** mL
